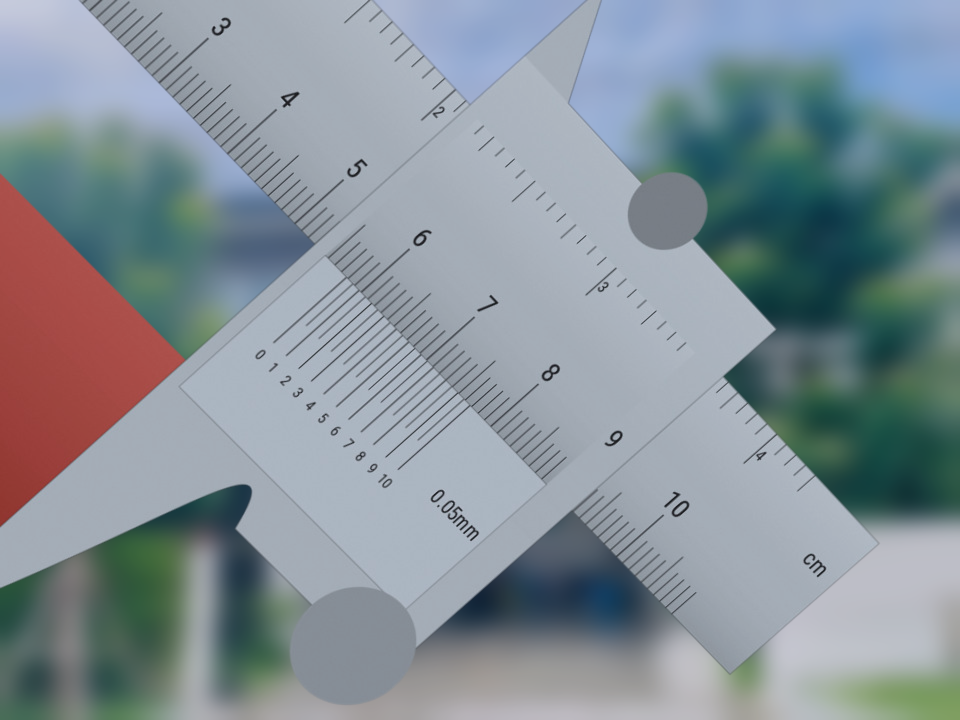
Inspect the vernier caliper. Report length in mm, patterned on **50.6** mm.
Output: **57.8** mm
